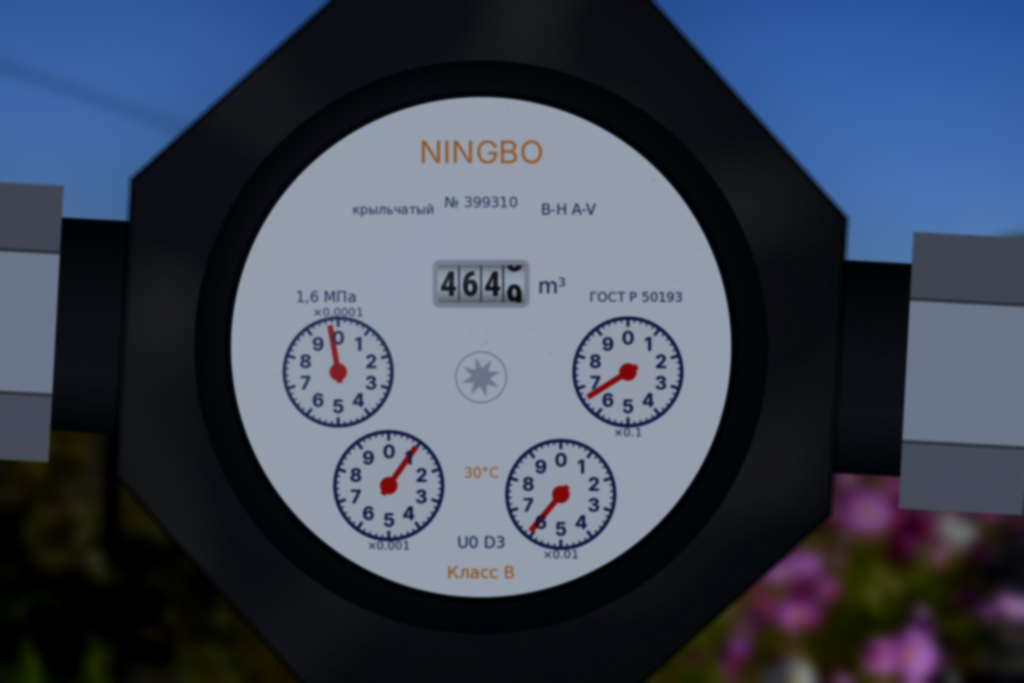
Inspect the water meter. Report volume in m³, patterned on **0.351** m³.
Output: **4648.6609** m³
